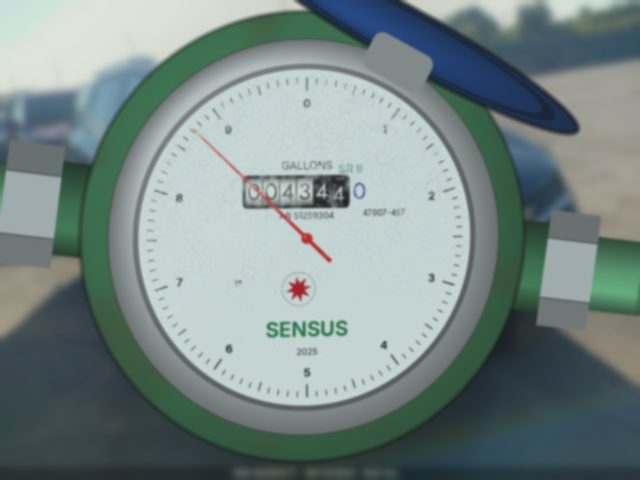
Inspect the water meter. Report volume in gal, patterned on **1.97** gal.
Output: **43438.7** gal
